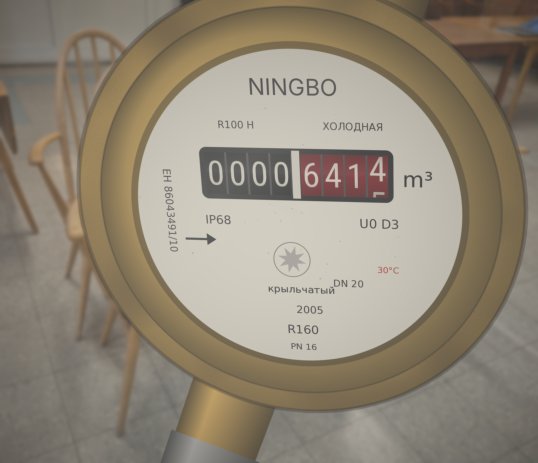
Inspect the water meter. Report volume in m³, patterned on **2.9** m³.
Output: **0.6414** m³
